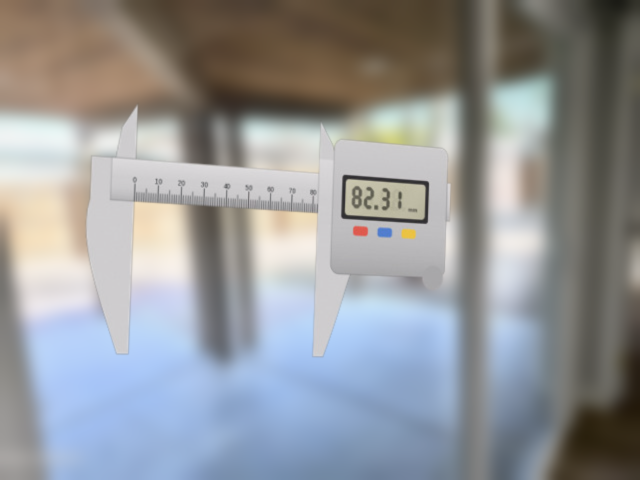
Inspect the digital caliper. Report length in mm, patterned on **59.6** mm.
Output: **82.31** mm
